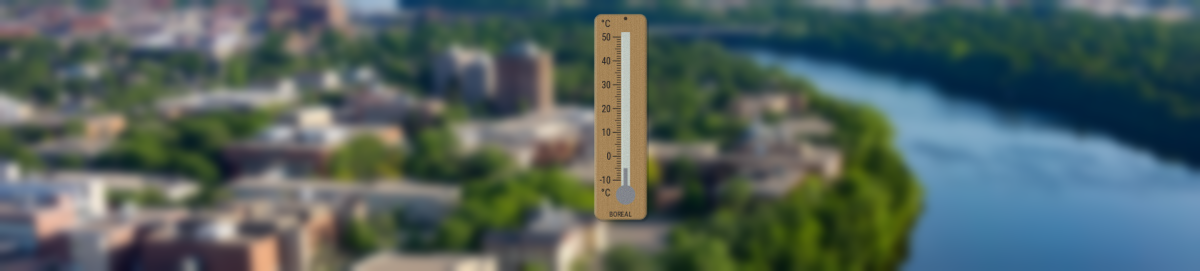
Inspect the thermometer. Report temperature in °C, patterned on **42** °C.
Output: **-5** °C
